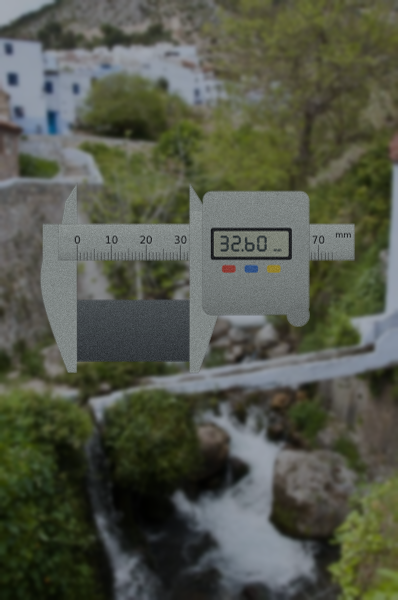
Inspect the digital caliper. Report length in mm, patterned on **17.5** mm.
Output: **32.60** mm
